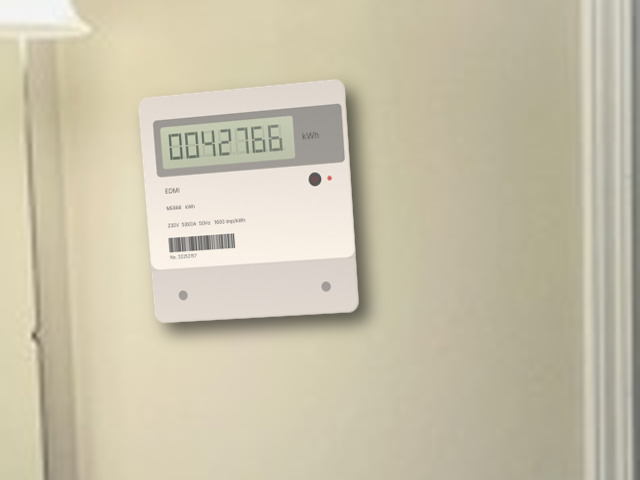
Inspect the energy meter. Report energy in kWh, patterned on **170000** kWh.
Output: **42766** kWh
